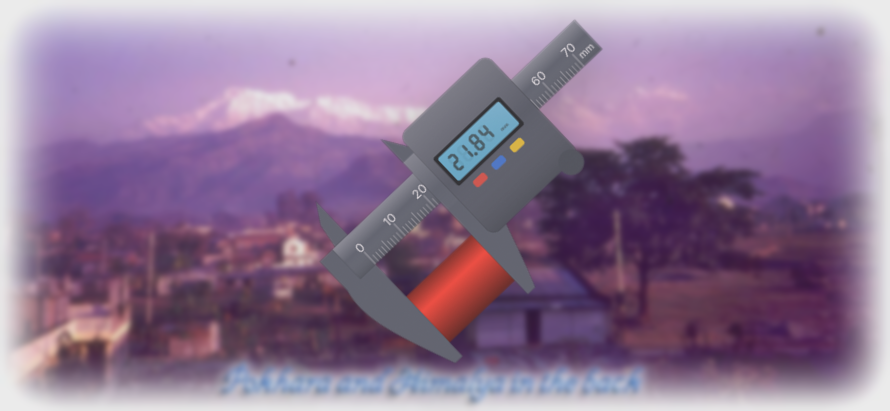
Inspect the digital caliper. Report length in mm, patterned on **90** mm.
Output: **21.84** mm
